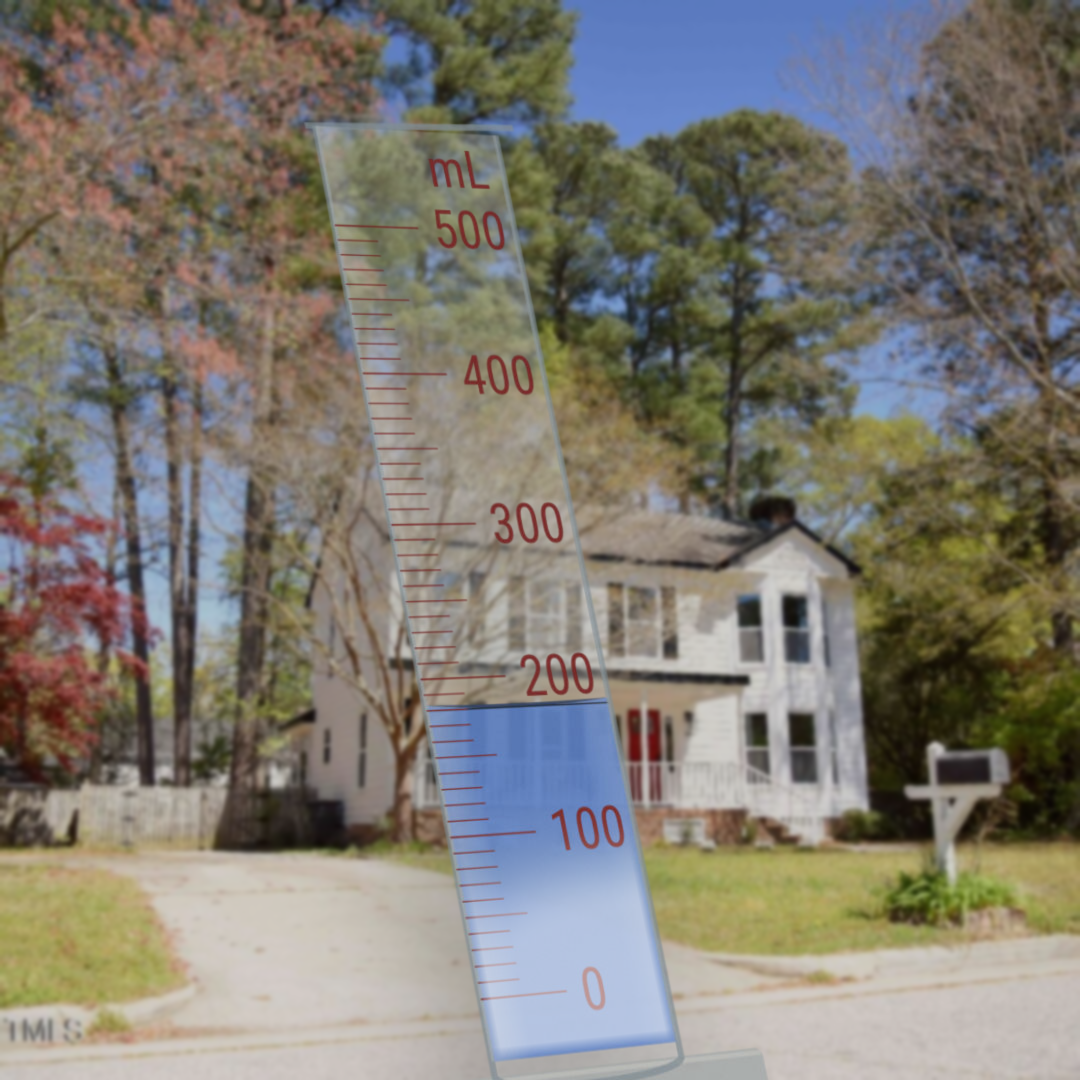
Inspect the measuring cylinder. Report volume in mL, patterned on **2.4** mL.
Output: **180** mL
